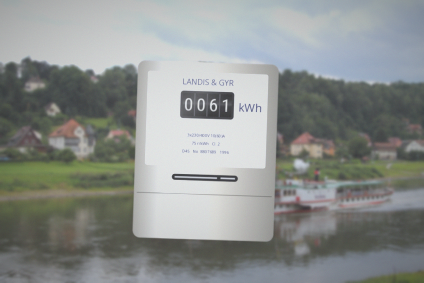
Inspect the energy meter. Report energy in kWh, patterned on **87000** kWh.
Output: **61** kWh
